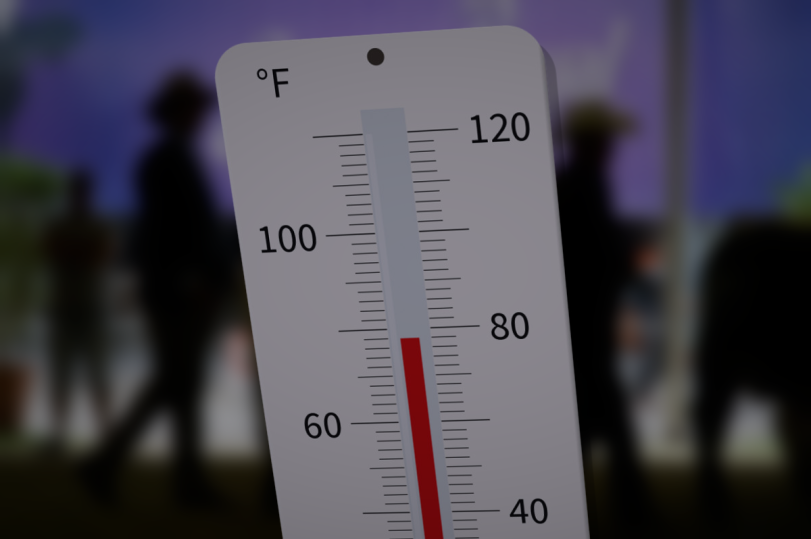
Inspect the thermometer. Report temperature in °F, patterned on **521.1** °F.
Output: **78** °F
